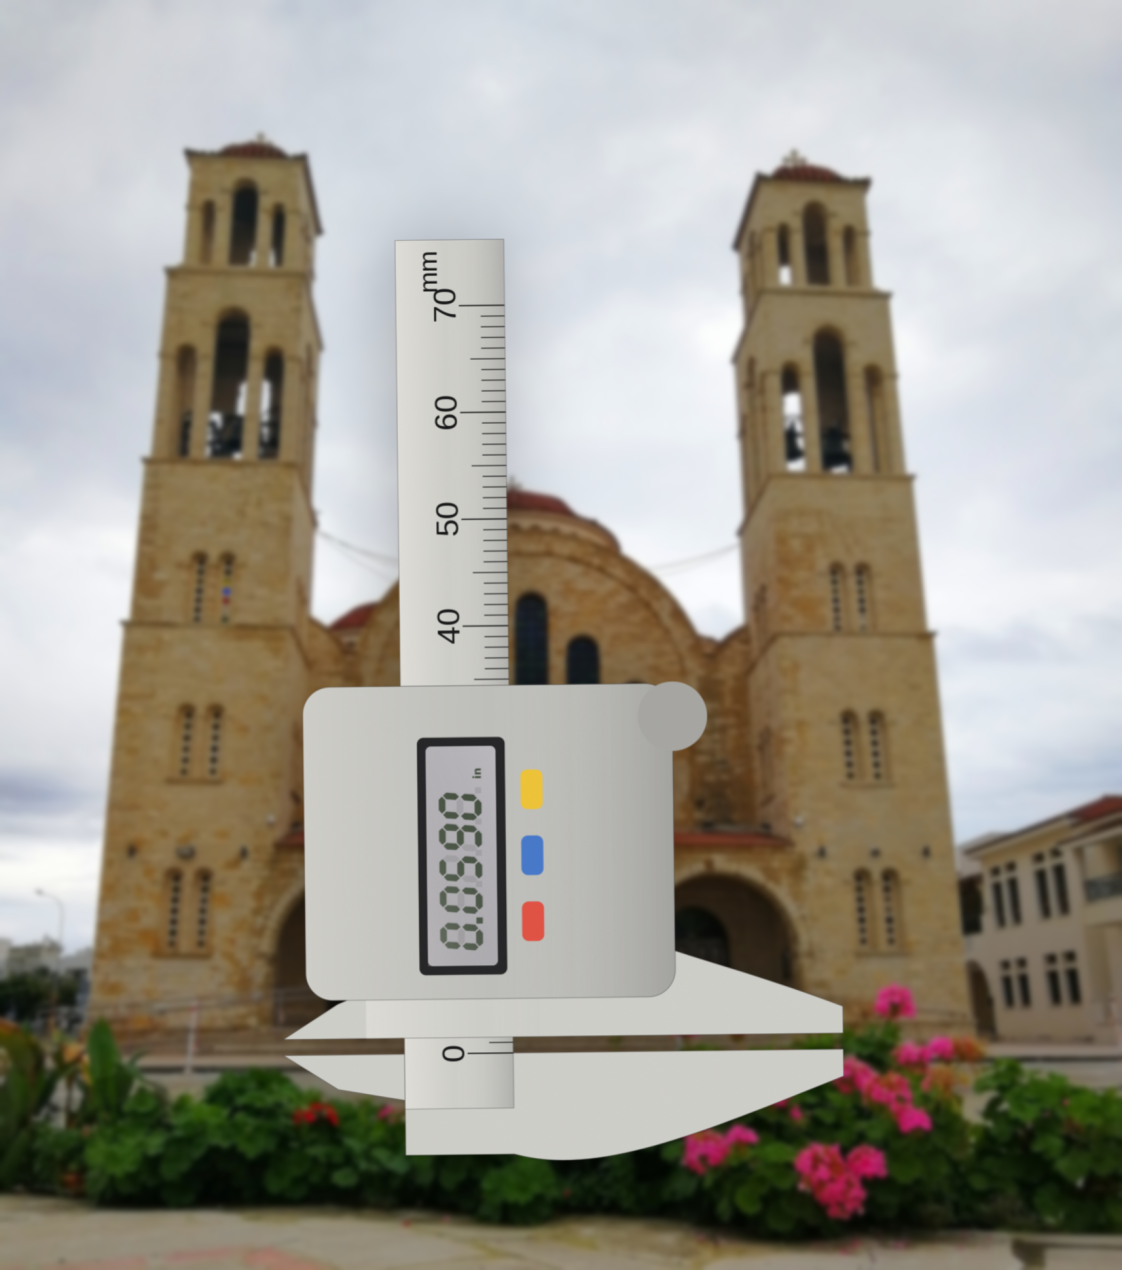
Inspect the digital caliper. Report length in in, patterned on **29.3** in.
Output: **0.0590** in
